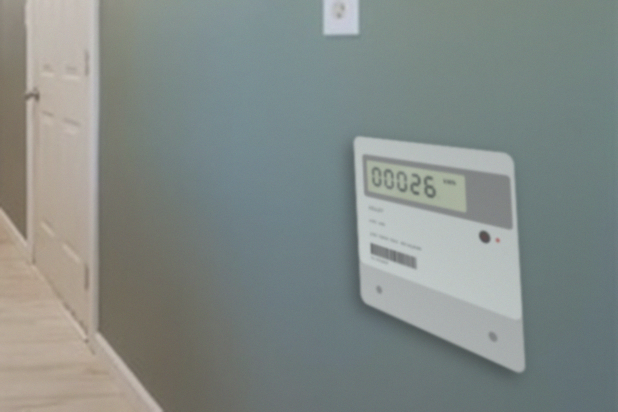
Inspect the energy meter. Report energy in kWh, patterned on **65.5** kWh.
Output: **26** kWh
